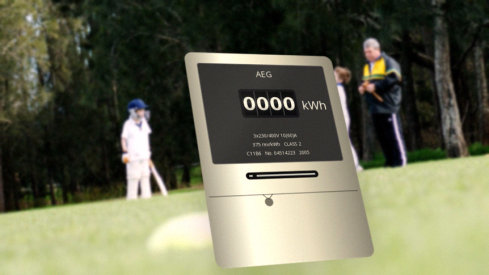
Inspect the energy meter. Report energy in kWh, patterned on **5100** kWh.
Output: **0** kWh
